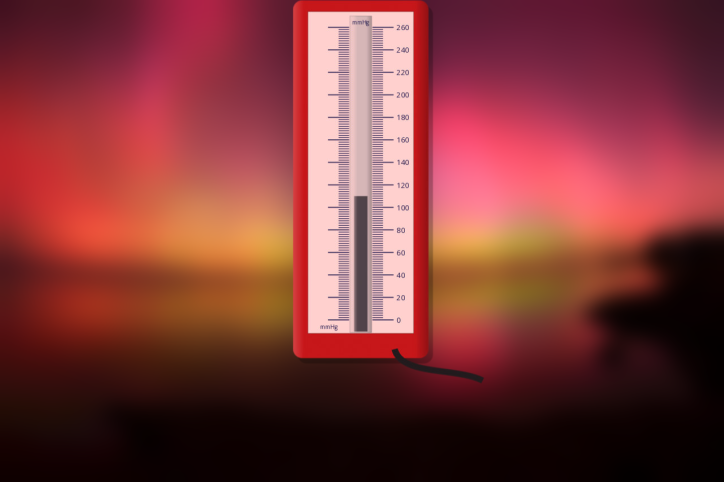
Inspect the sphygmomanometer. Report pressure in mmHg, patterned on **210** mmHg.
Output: **110** mmHg
